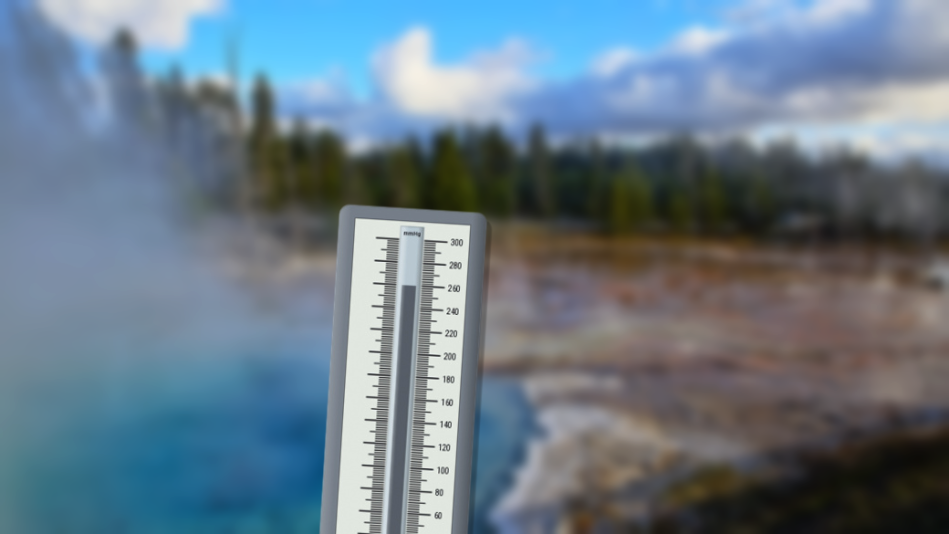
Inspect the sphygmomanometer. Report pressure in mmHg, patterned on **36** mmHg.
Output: **260** mmHg
